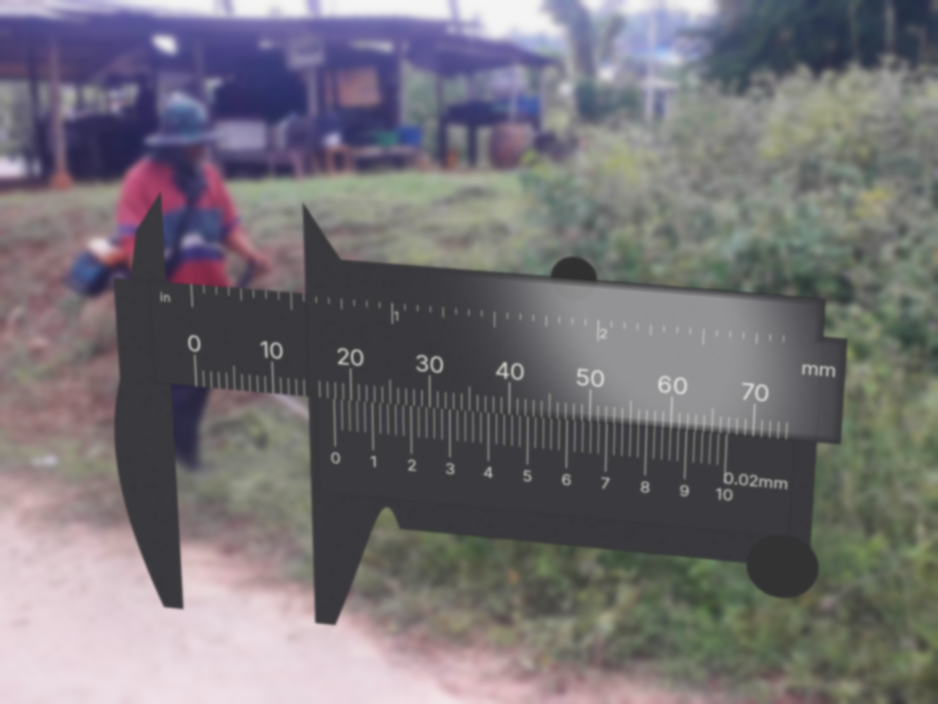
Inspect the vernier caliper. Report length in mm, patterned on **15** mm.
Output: **17.8** mm
